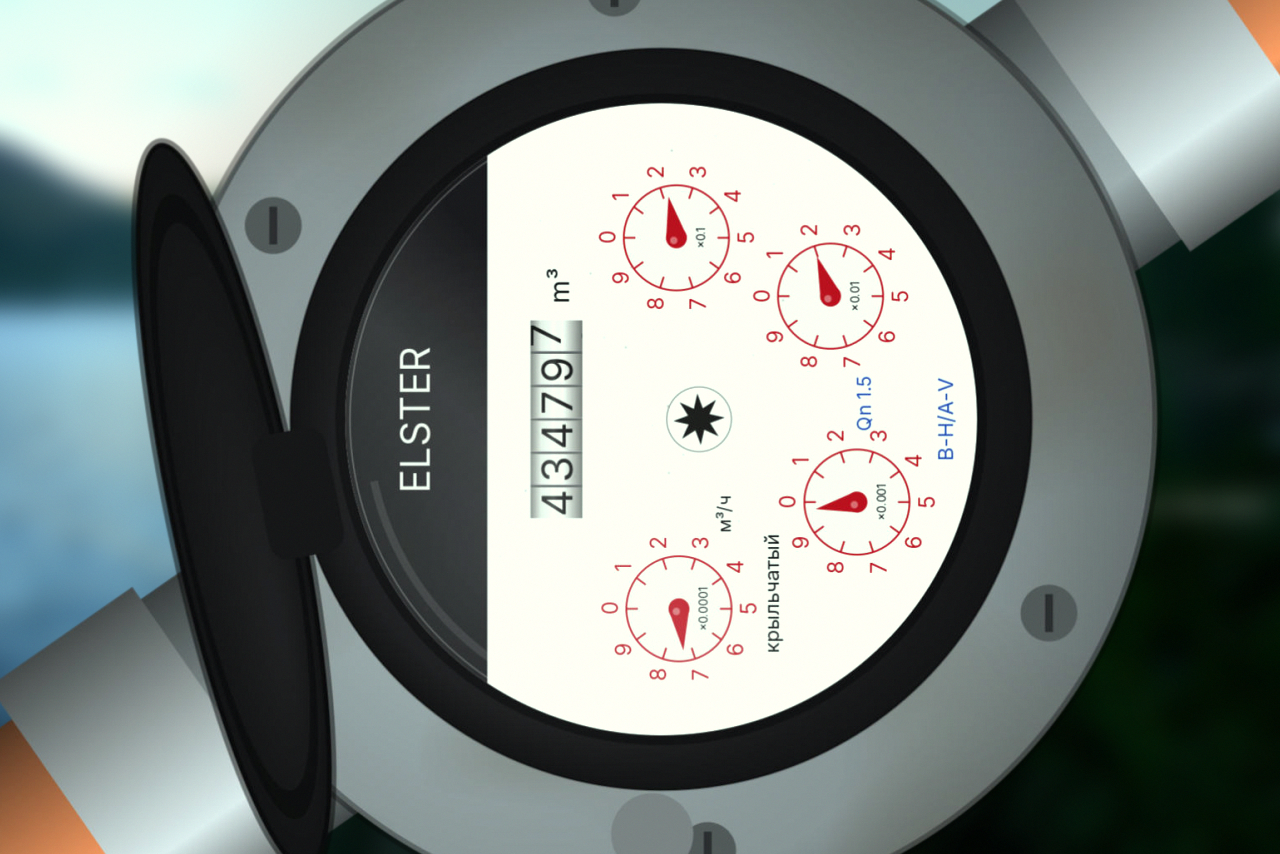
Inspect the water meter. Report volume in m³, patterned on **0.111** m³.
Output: **434797.2197** m³
